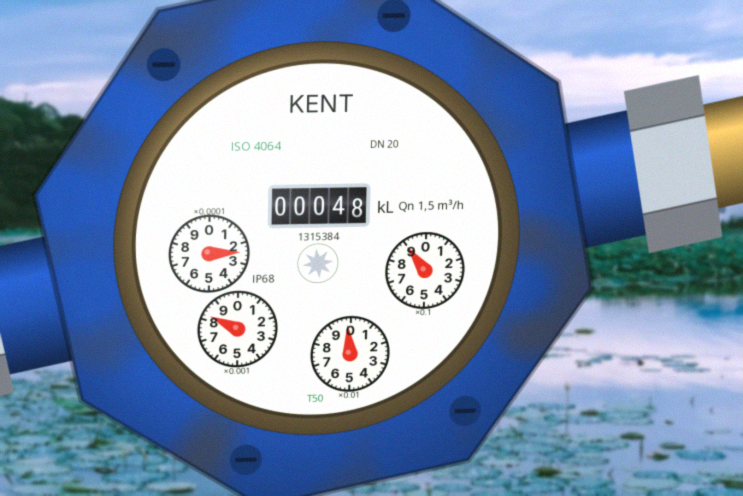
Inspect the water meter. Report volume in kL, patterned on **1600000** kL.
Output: **47.8982** kL
